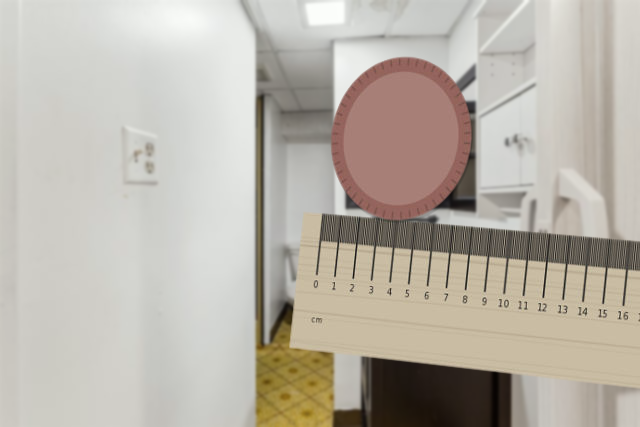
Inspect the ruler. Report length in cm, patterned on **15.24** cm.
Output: **7.5** cm
